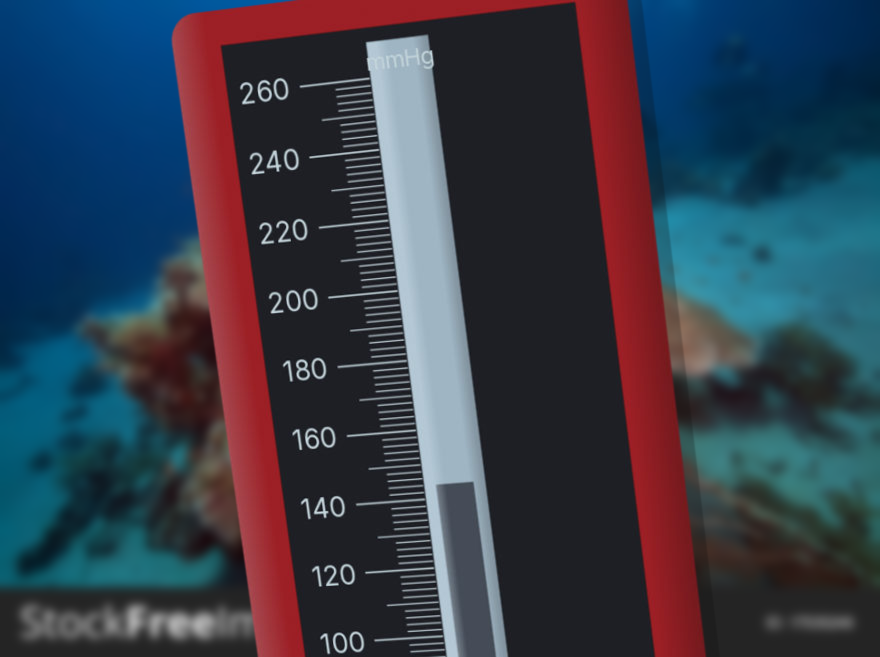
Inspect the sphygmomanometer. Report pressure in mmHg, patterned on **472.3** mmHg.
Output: **144** mmHg
